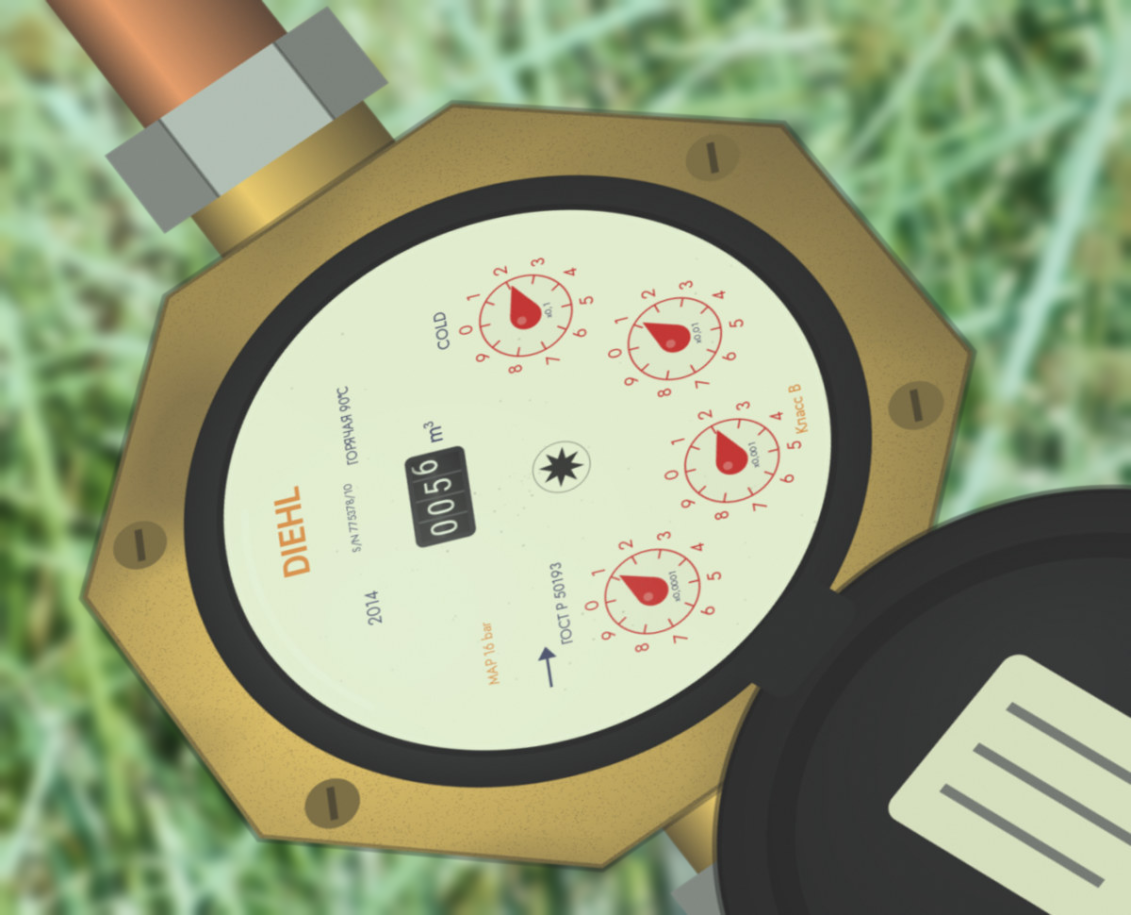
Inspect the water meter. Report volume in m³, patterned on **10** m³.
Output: **56.2121** m³
